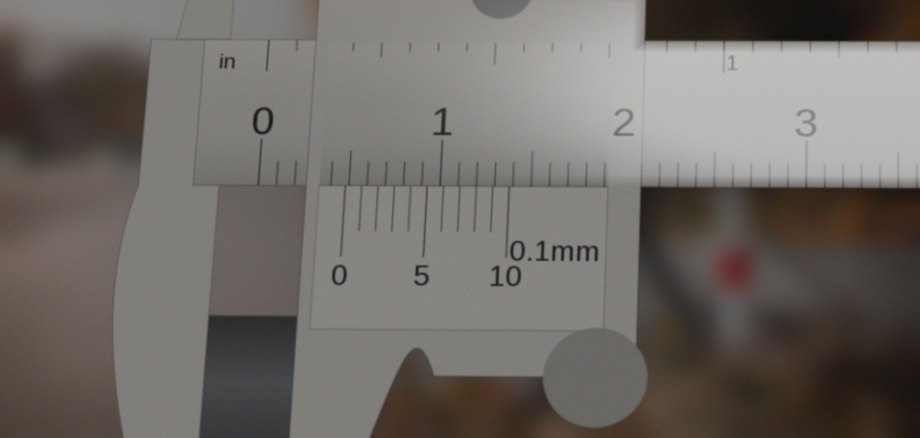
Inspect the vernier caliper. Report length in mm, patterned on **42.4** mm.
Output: **4.8** mm
